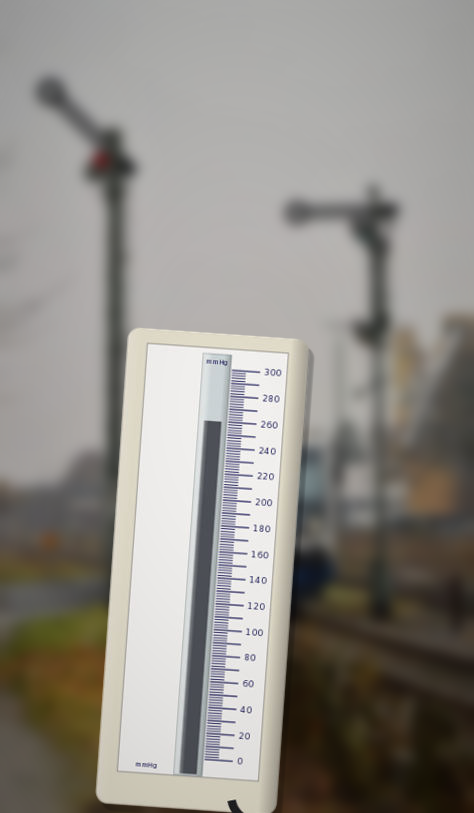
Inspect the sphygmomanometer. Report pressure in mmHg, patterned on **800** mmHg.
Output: **260** mmHg
